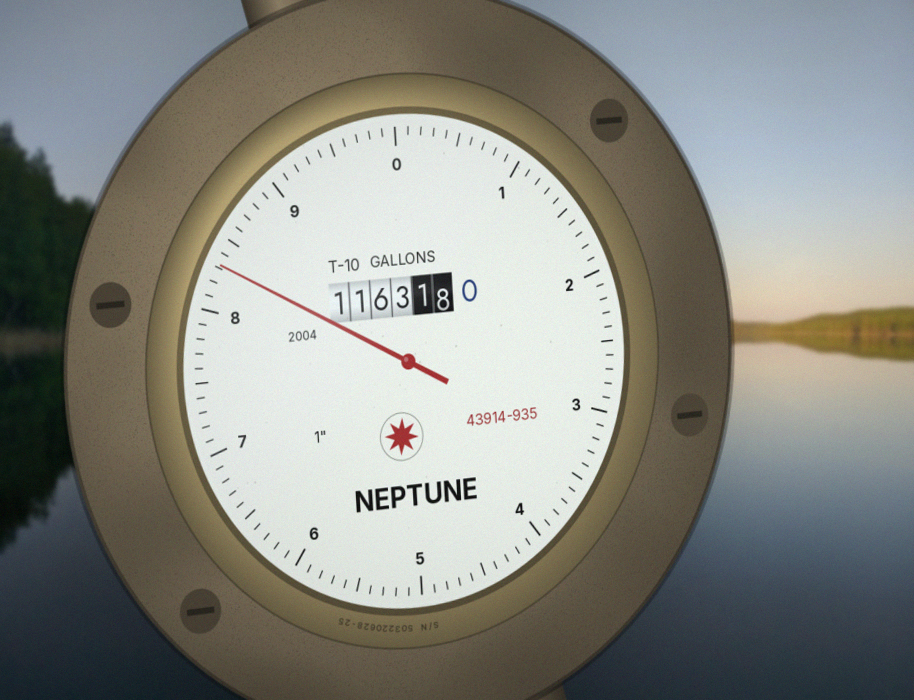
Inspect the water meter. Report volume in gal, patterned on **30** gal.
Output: **1163178.3** gal
